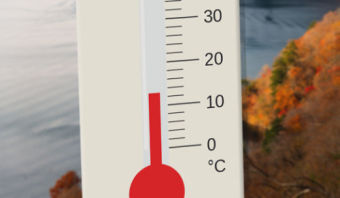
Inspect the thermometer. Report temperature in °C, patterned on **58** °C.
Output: **13** °C
